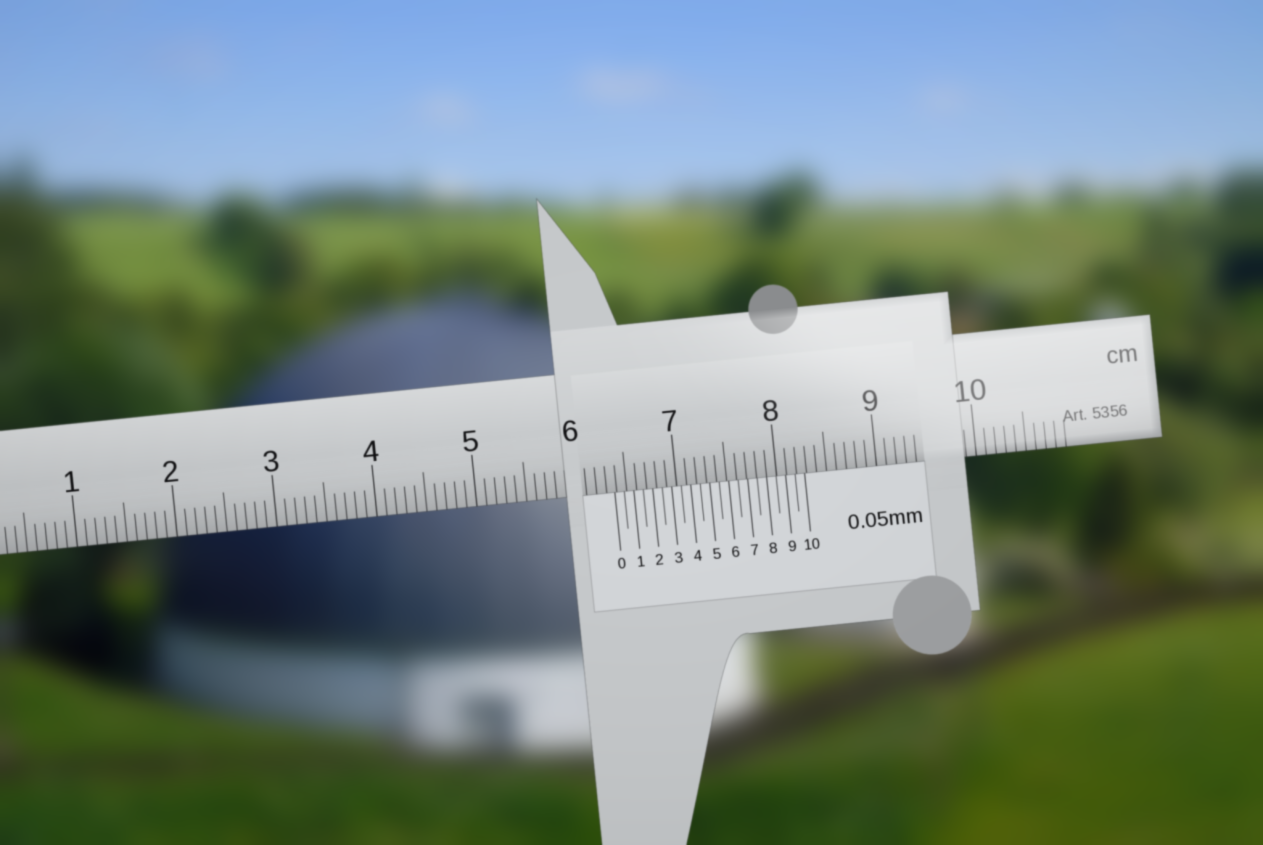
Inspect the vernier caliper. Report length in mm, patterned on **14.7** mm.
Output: **63.8** mm
